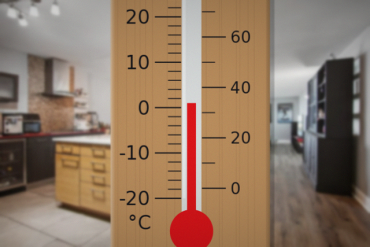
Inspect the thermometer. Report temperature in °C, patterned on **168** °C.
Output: **1** °C
